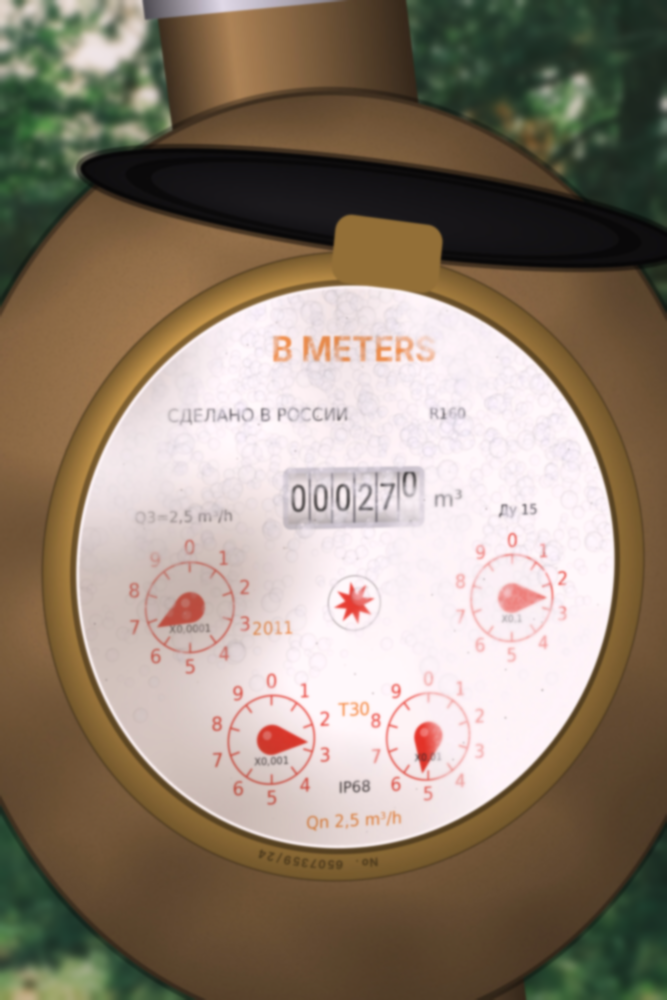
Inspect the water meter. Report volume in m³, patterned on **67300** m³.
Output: **270.2526** m³
